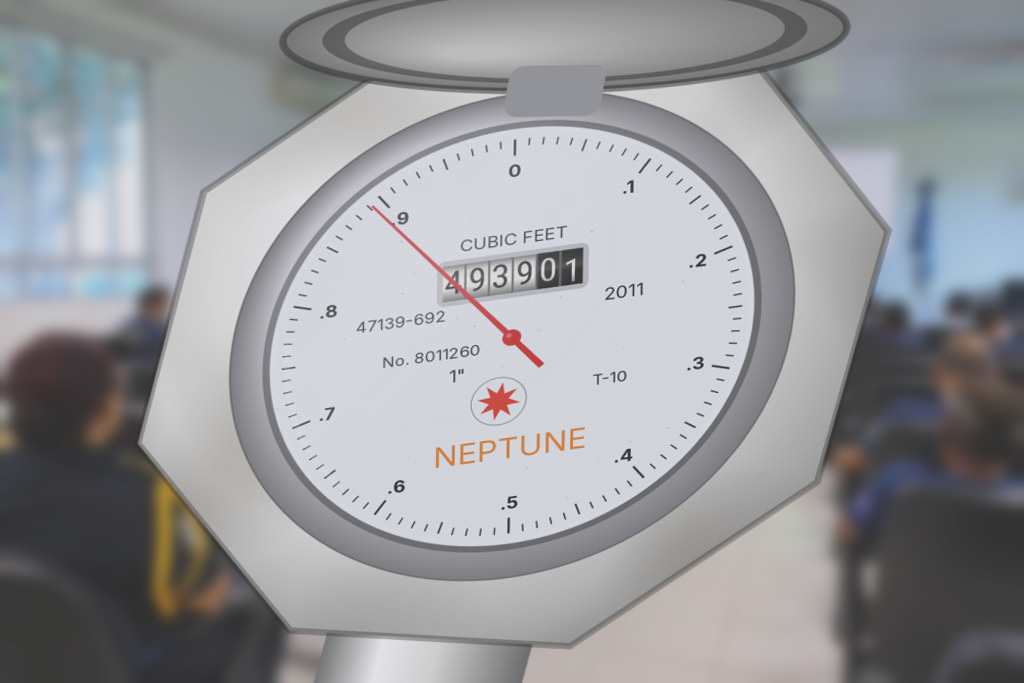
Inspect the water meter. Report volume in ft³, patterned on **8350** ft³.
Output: **493900.89** ft³
